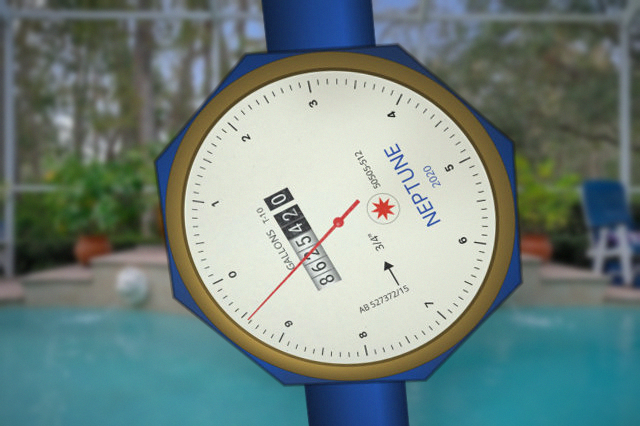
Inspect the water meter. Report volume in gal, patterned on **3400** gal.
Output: **8625419.4** gal
